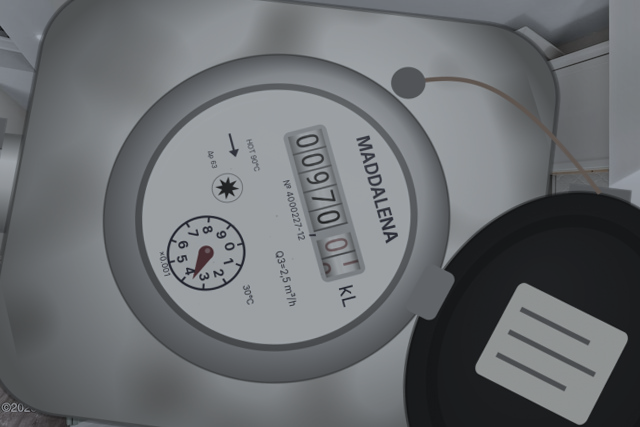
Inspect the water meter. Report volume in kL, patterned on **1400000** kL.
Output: **970.013** kL
